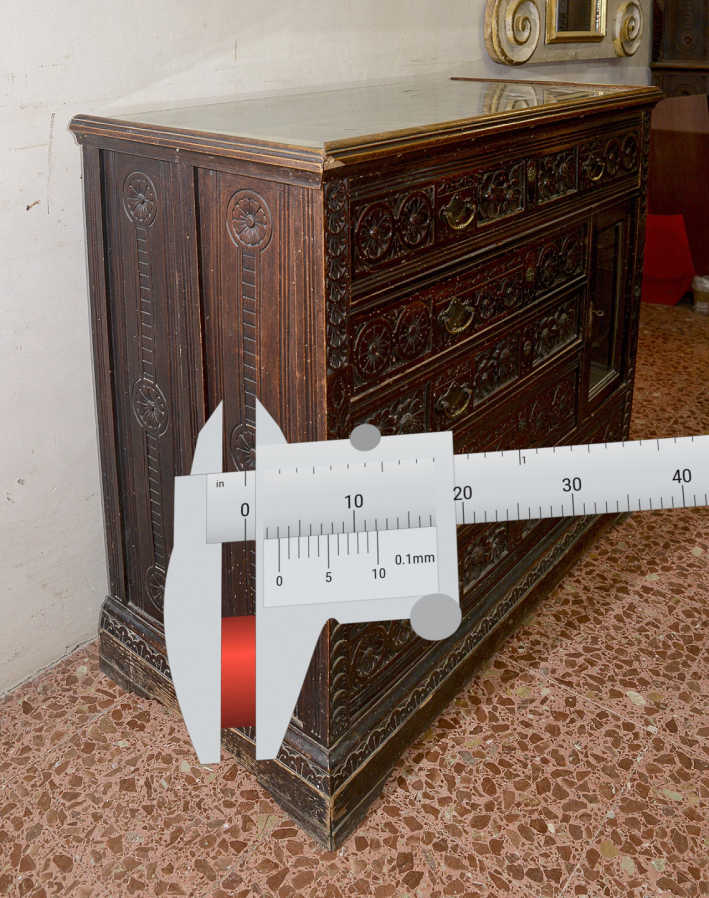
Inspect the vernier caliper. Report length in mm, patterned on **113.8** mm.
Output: **3.1** mm
